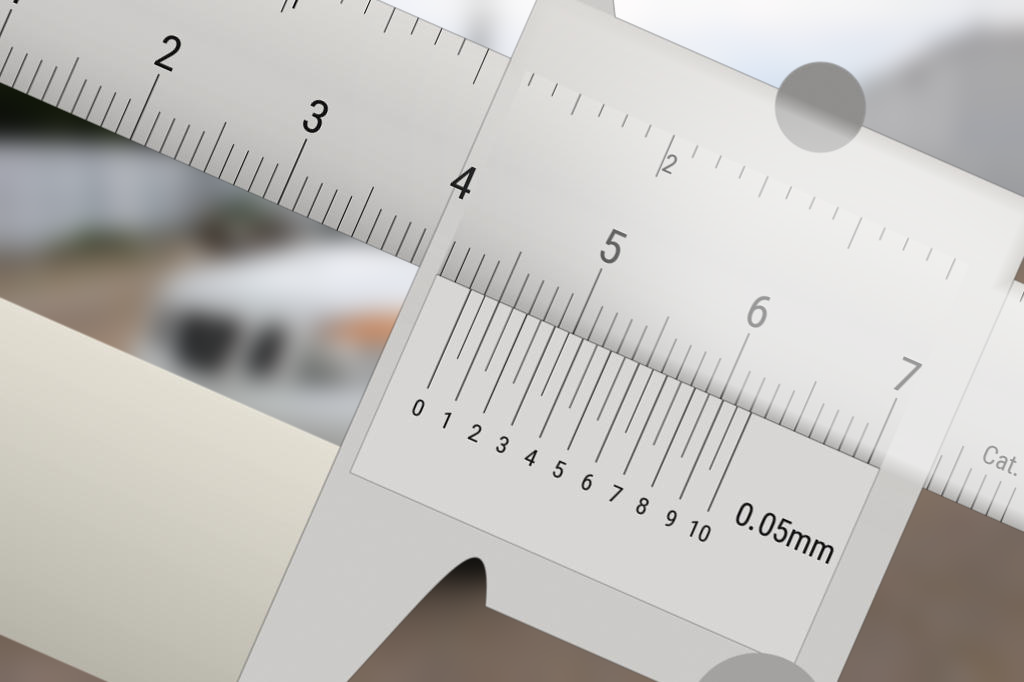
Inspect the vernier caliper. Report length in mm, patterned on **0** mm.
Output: **43.1** mm
